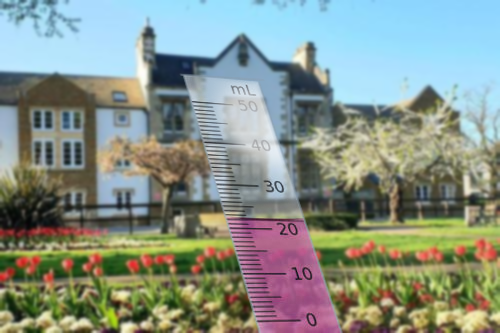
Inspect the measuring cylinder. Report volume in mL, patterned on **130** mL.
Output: **22** mL
